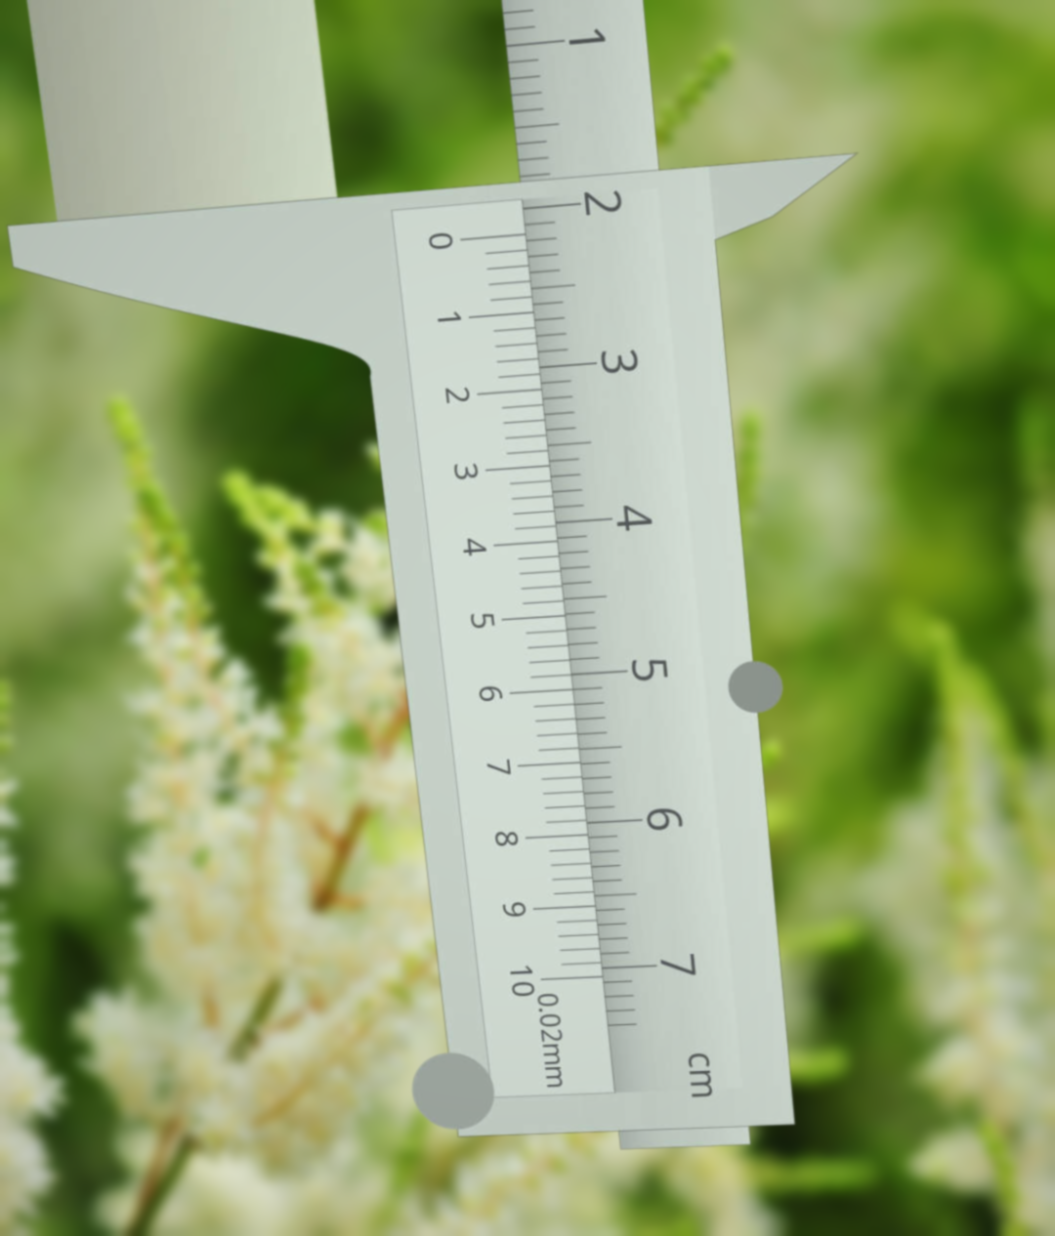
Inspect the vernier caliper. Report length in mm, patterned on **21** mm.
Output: **21.6** mm
